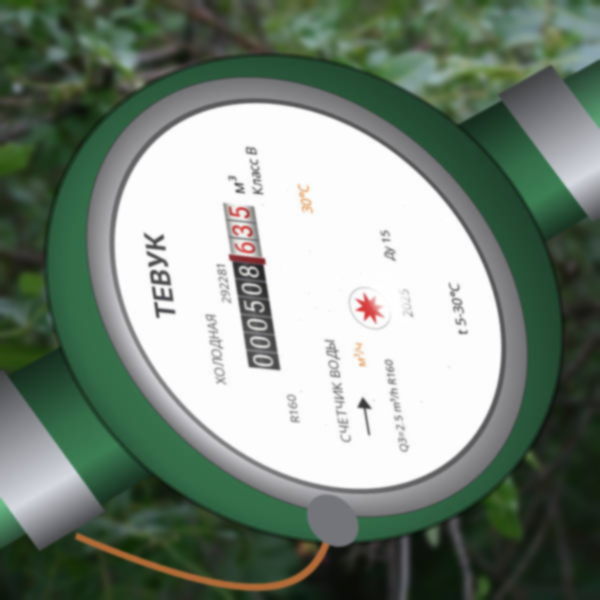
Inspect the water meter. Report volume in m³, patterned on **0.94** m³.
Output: **508.635** m³
